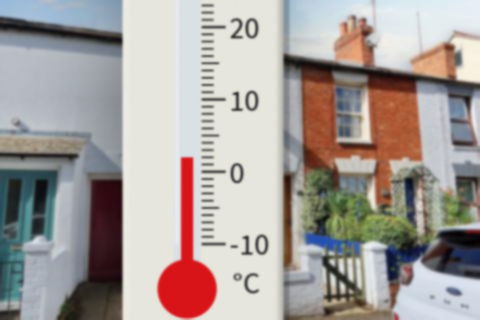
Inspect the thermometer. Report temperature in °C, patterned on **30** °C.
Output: **2** °C
